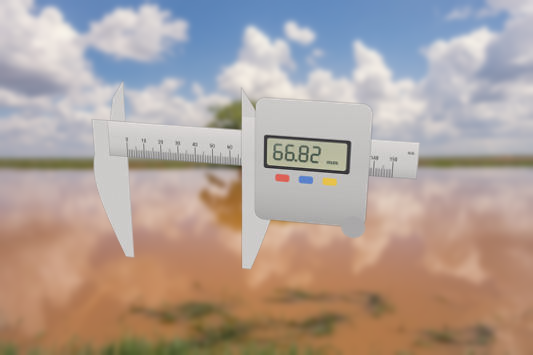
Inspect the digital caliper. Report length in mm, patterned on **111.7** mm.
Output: **66.82** mm
